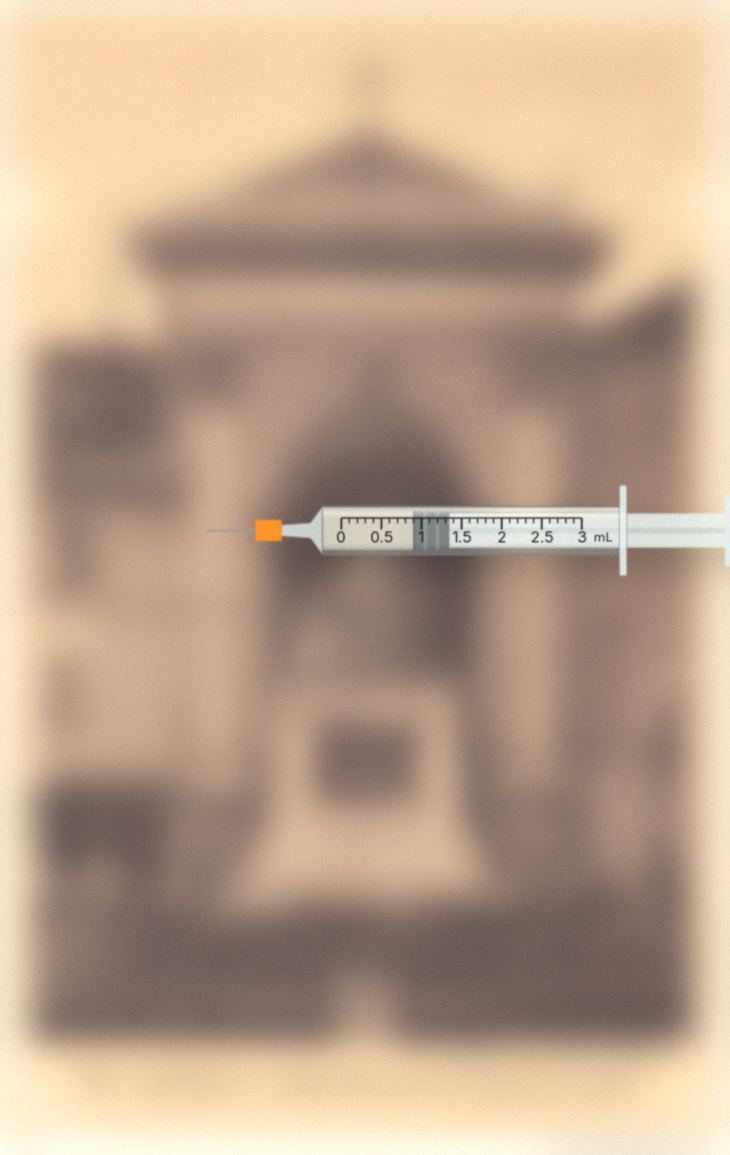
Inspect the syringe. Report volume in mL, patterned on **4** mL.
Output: **0.9** mL
